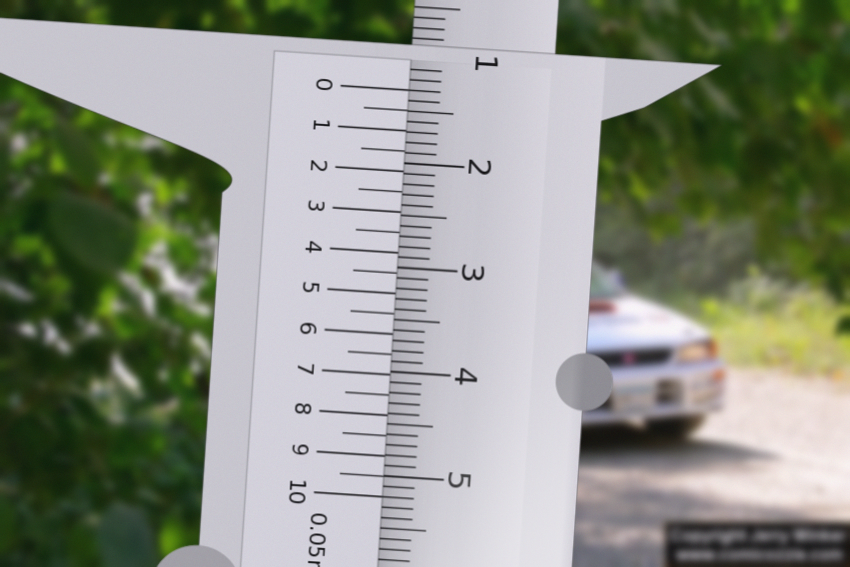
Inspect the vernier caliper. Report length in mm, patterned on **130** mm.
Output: **13.0** mm
